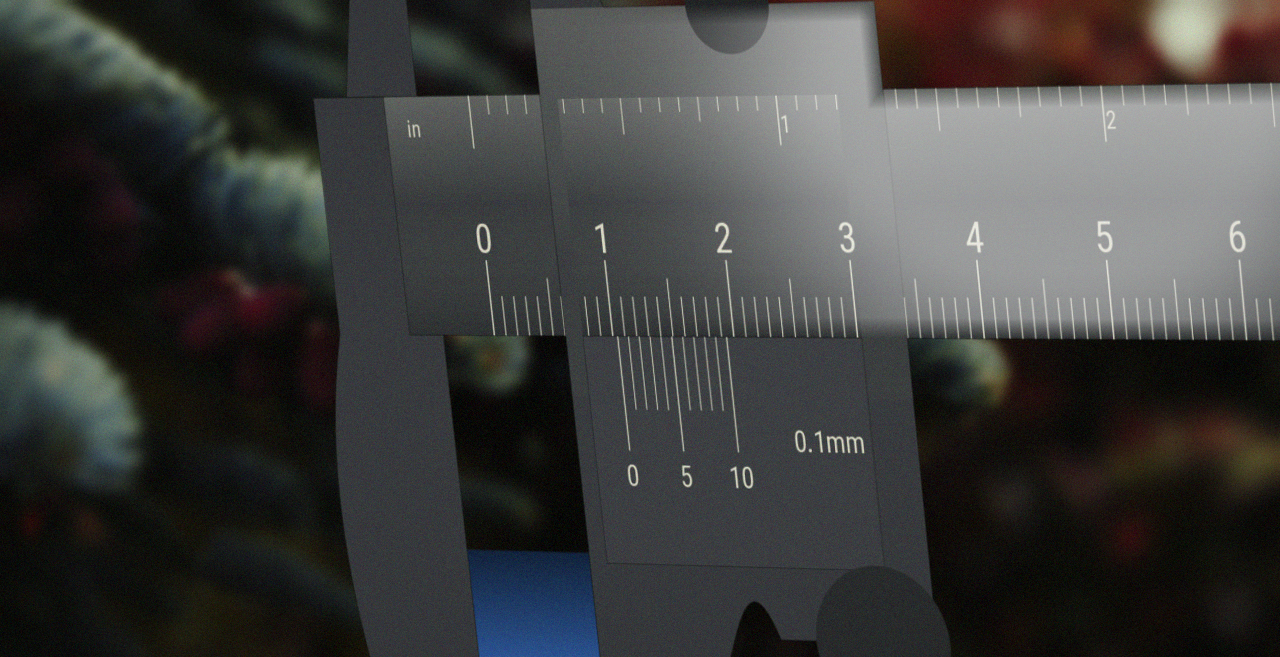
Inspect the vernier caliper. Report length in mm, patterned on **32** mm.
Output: **10.4** mm
